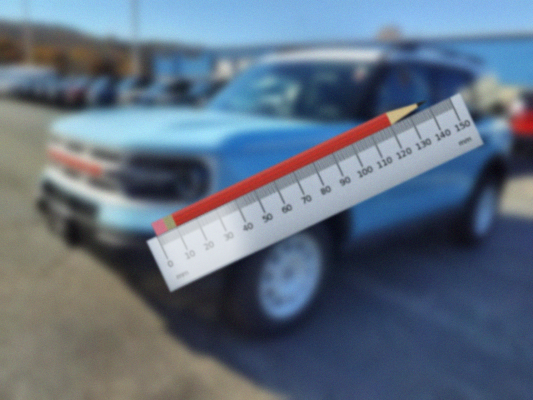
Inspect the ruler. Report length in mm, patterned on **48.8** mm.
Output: **140** mm
